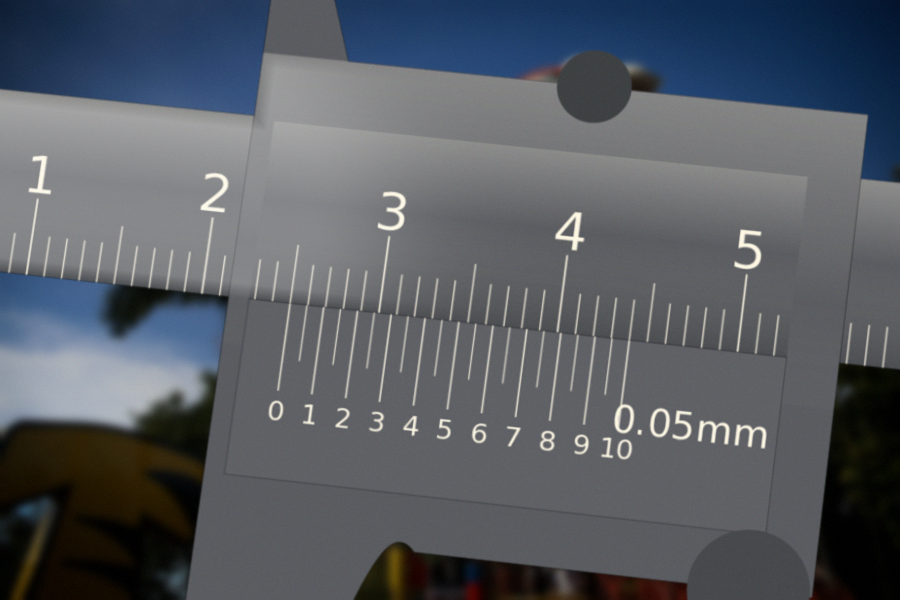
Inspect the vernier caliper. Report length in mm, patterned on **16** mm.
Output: **25.0** mm
